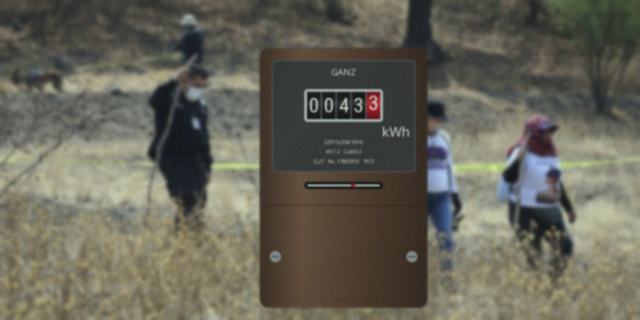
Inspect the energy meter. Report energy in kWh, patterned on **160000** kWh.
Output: **43.3** kWh
